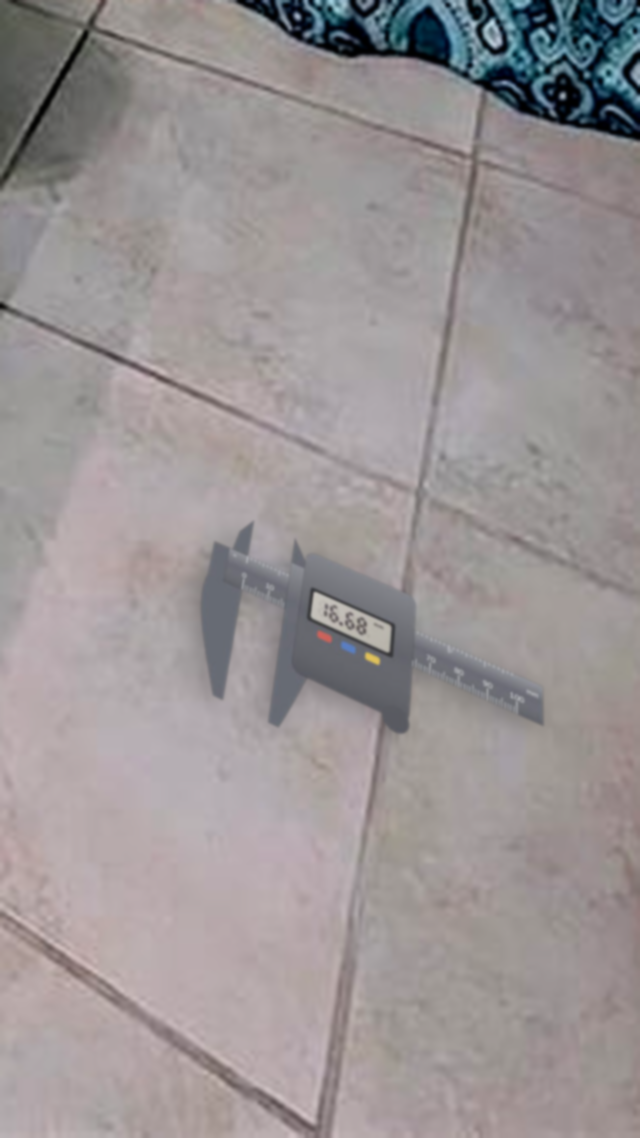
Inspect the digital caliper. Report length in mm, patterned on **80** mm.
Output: **16.68** mm
